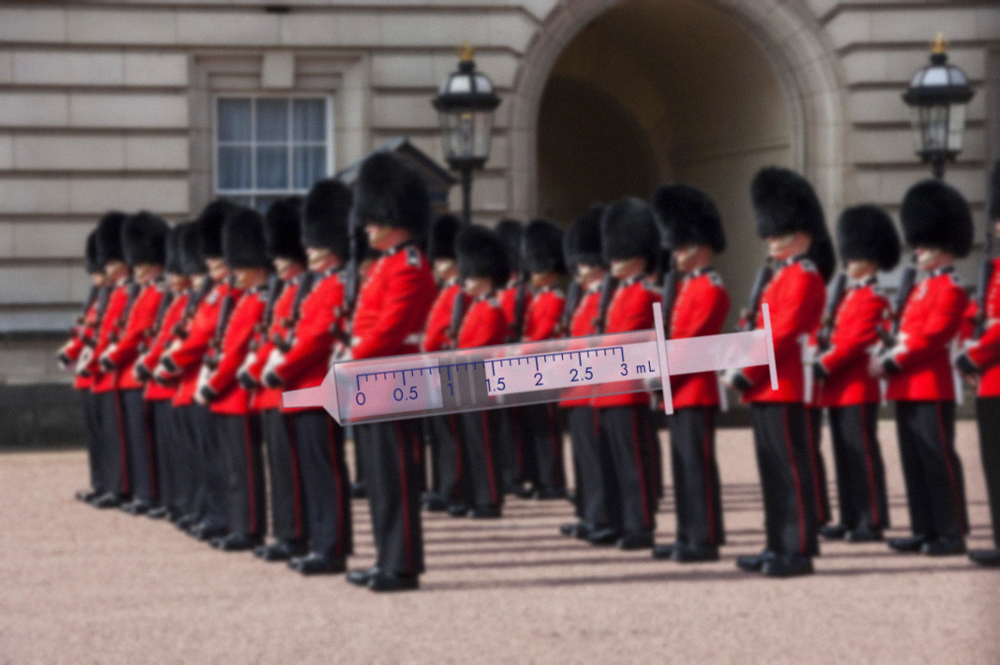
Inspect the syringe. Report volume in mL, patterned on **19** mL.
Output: **0.9** mL
